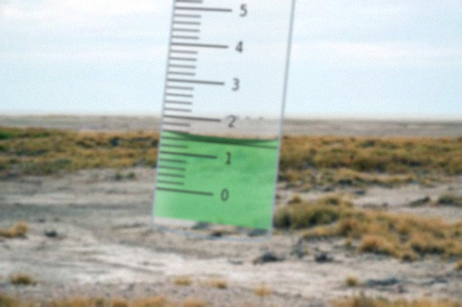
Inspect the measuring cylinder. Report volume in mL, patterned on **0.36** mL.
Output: **1.4** mL
